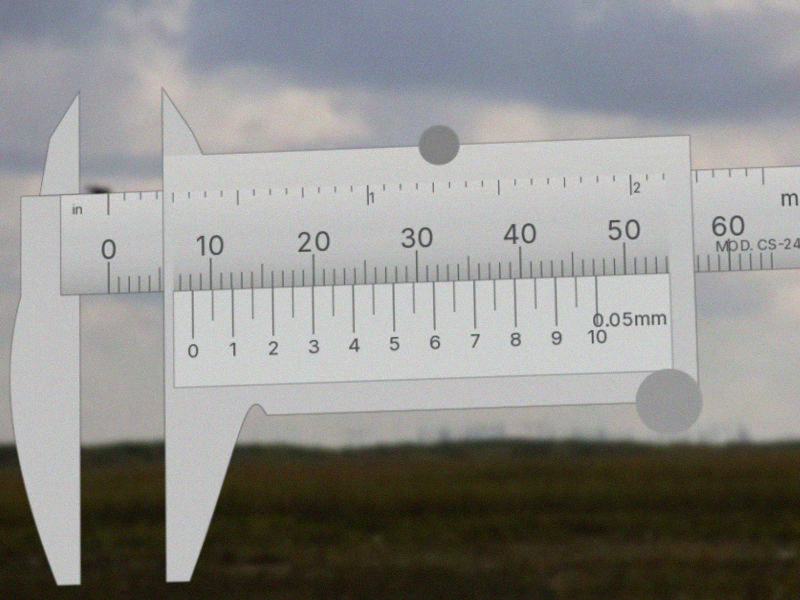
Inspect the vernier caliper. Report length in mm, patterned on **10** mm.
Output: **8.2** mm
